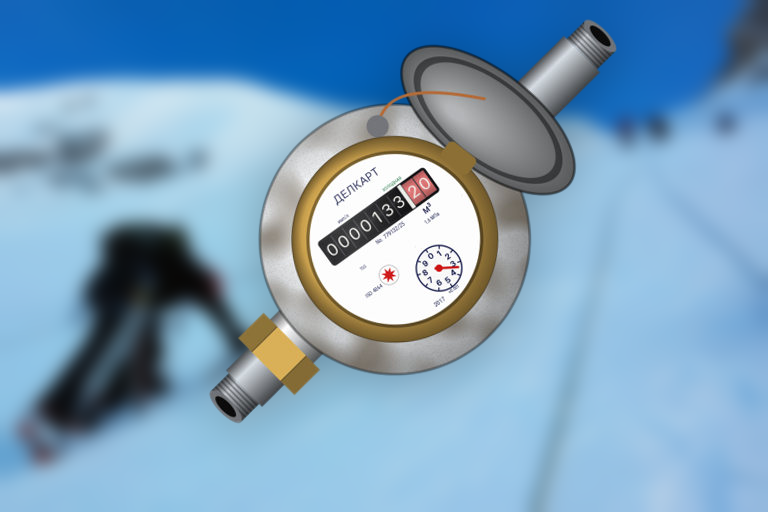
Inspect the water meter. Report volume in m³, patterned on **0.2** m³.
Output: **133.203** m³
